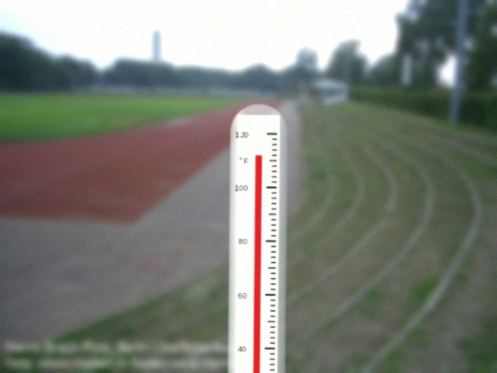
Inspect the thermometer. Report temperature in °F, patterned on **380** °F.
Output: **112** °F
